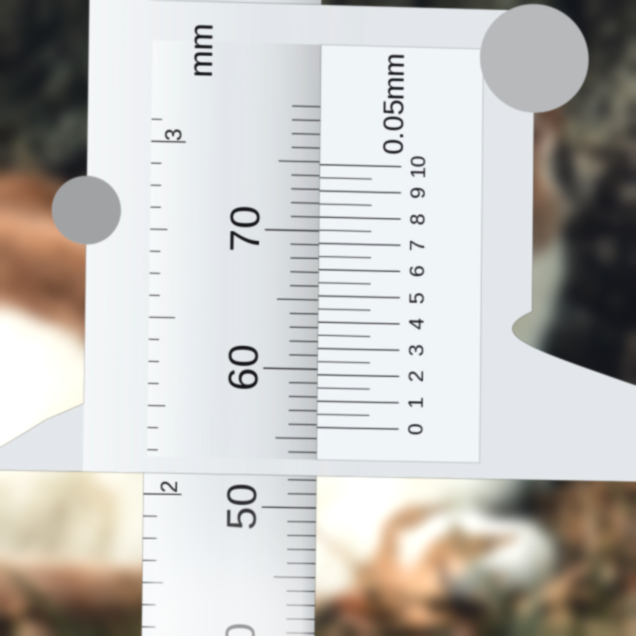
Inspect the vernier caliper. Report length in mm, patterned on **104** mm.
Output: **55.8** mm
